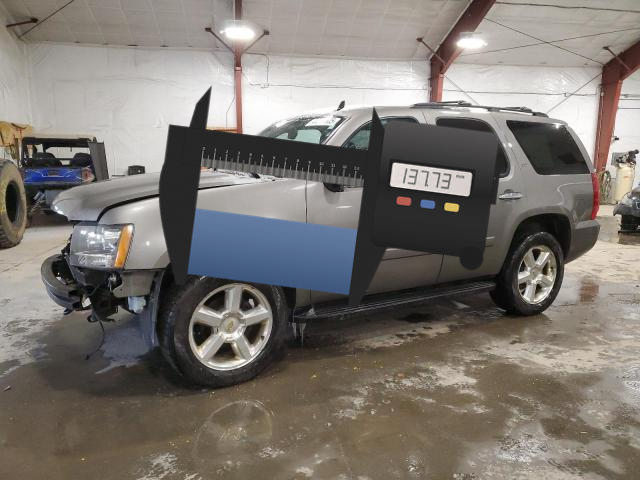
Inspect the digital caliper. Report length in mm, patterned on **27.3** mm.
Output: **137.73** mm
